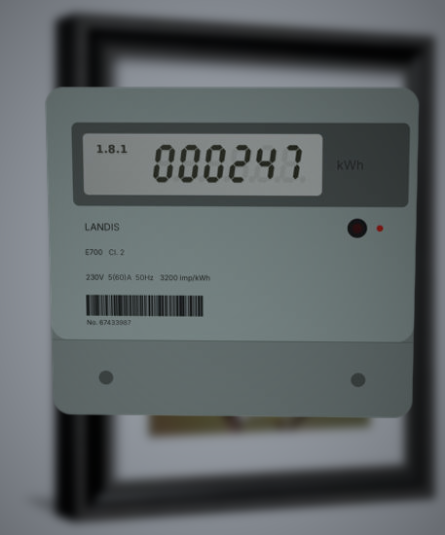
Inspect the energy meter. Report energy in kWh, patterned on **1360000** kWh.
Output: **247** kWh
